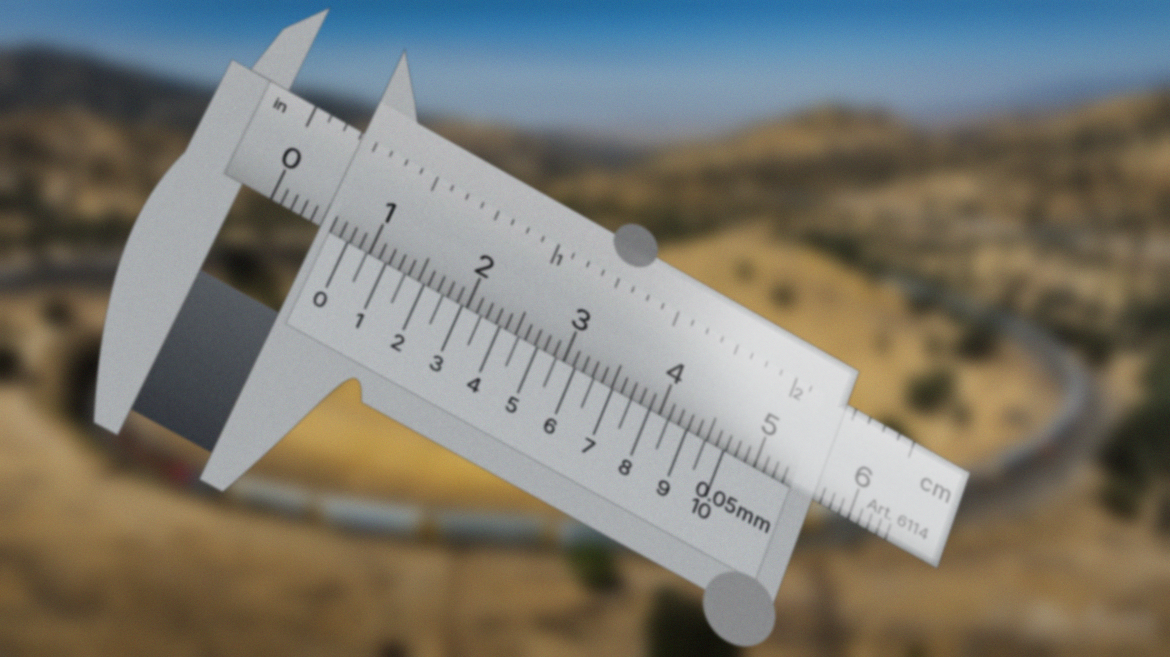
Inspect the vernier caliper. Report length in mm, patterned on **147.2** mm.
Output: **7.8** mm
